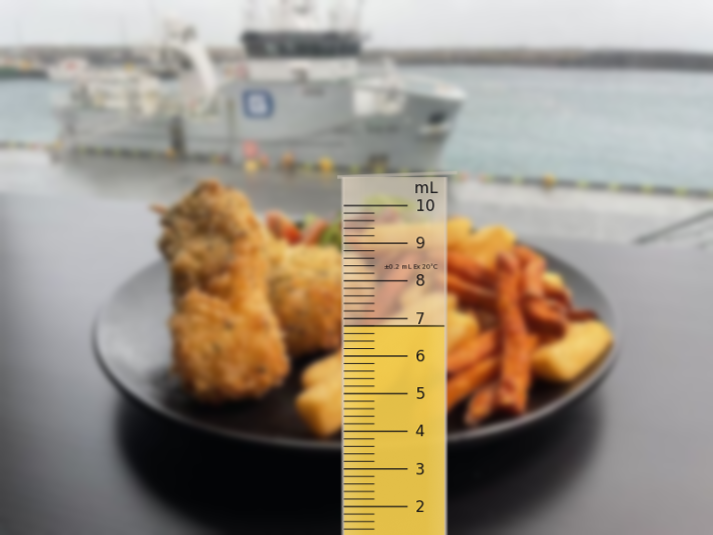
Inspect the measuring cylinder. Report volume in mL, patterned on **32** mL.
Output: **6.8** mL
